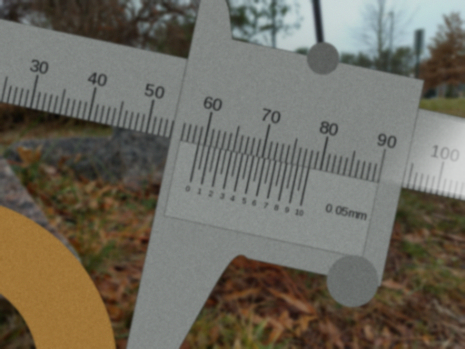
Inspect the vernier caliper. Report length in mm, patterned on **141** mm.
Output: **59.0** mm
